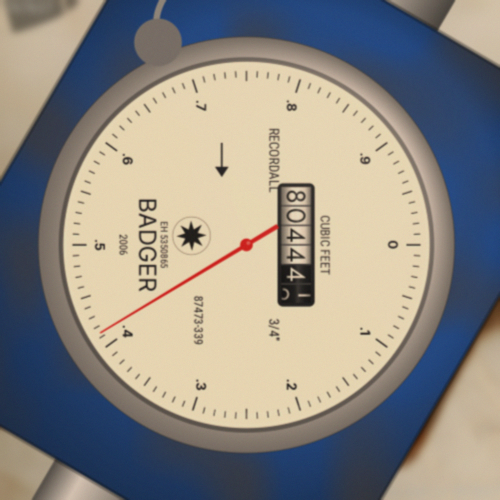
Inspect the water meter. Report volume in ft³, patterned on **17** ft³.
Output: **804441.41** ft³
